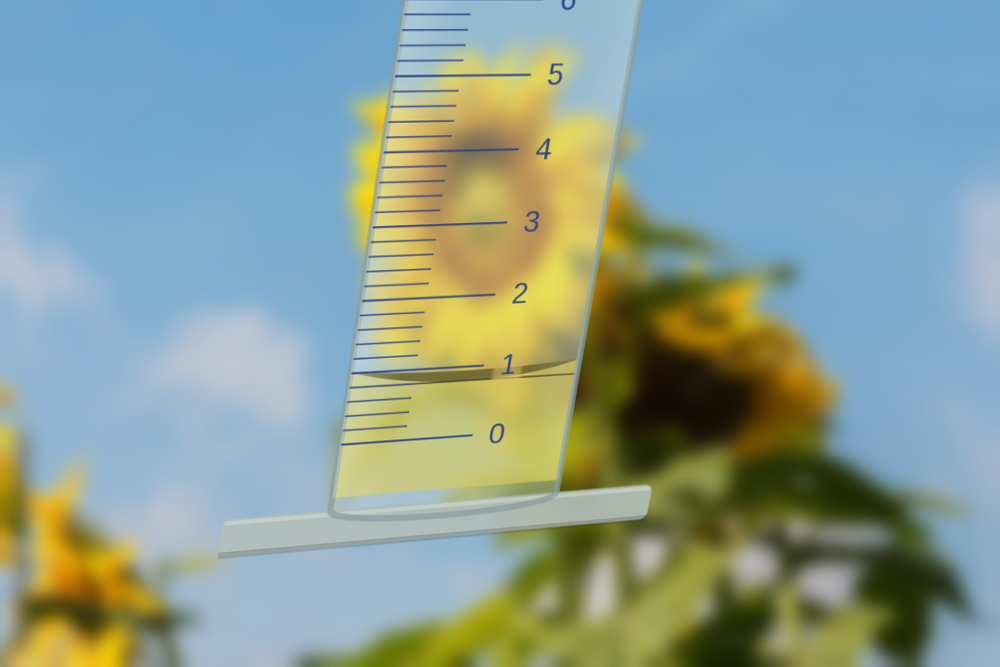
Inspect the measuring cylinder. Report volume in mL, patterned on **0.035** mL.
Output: **0.8** mL
